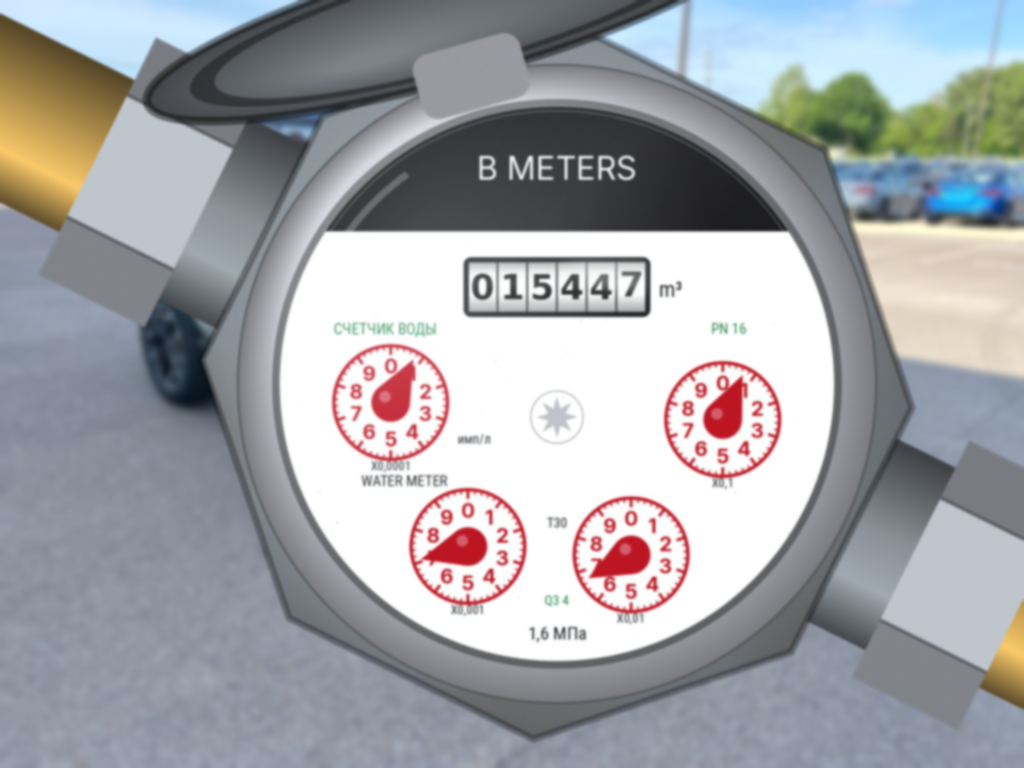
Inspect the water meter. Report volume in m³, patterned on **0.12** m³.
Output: **15447.0670** m³
